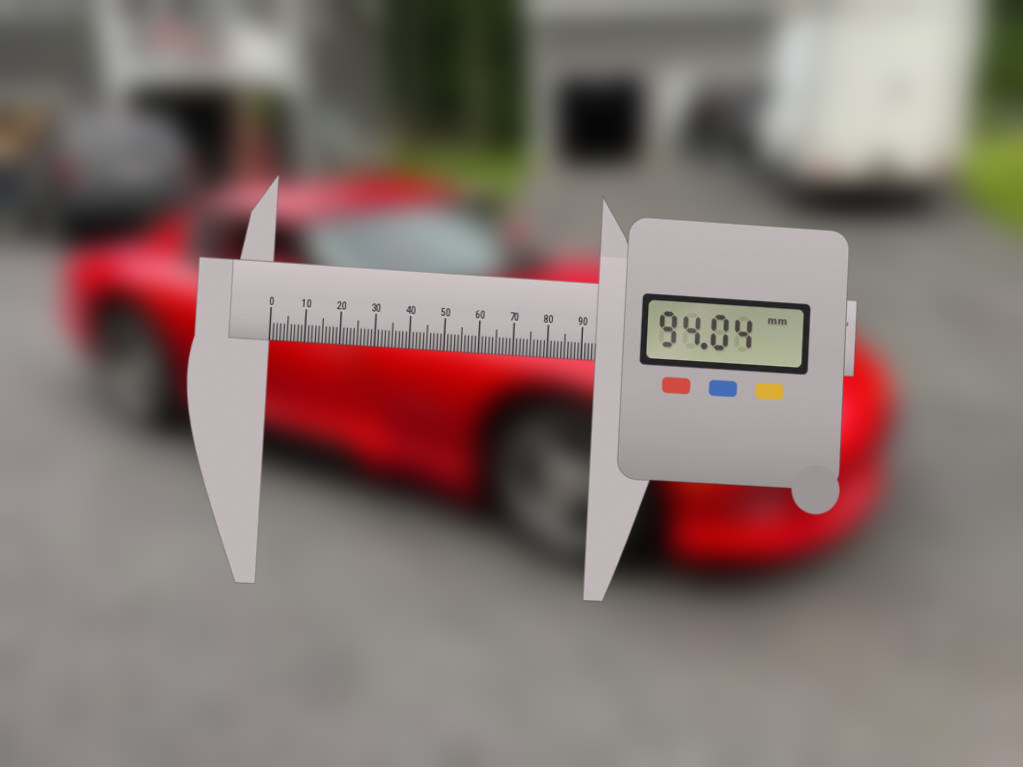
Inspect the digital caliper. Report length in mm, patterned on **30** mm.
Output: **94.04** mm
